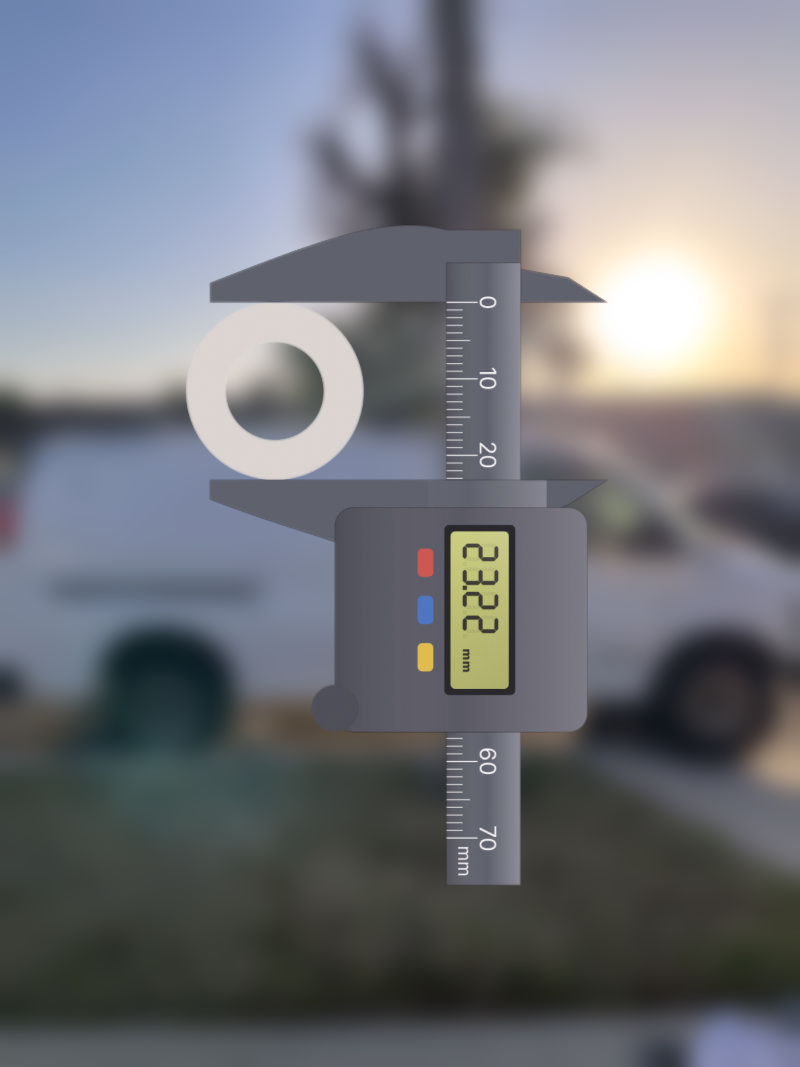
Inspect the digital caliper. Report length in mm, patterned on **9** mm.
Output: **23.22** mm
